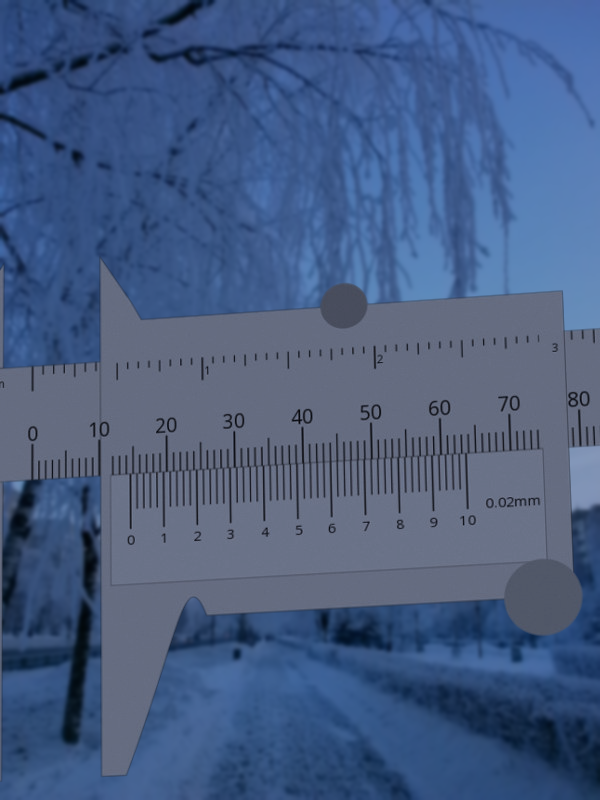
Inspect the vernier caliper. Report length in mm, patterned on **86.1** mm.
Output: **14.6** mm
